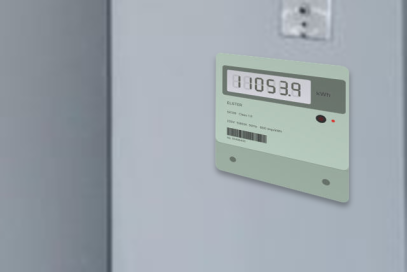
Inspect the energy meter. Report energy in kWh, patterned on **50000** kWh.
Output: **11053.9** kWh
